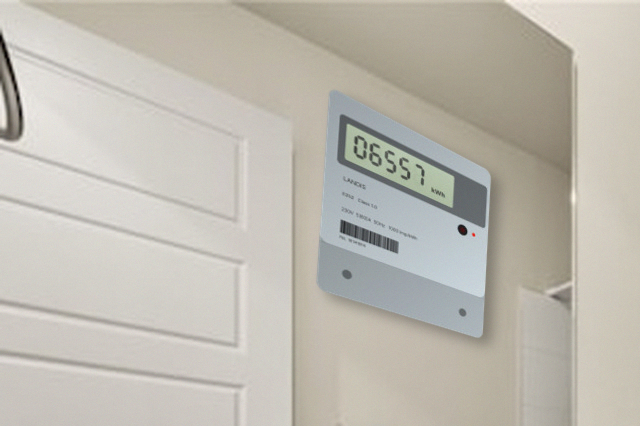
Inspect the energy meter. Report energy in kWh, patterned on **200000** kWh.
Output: **6557** kWh
